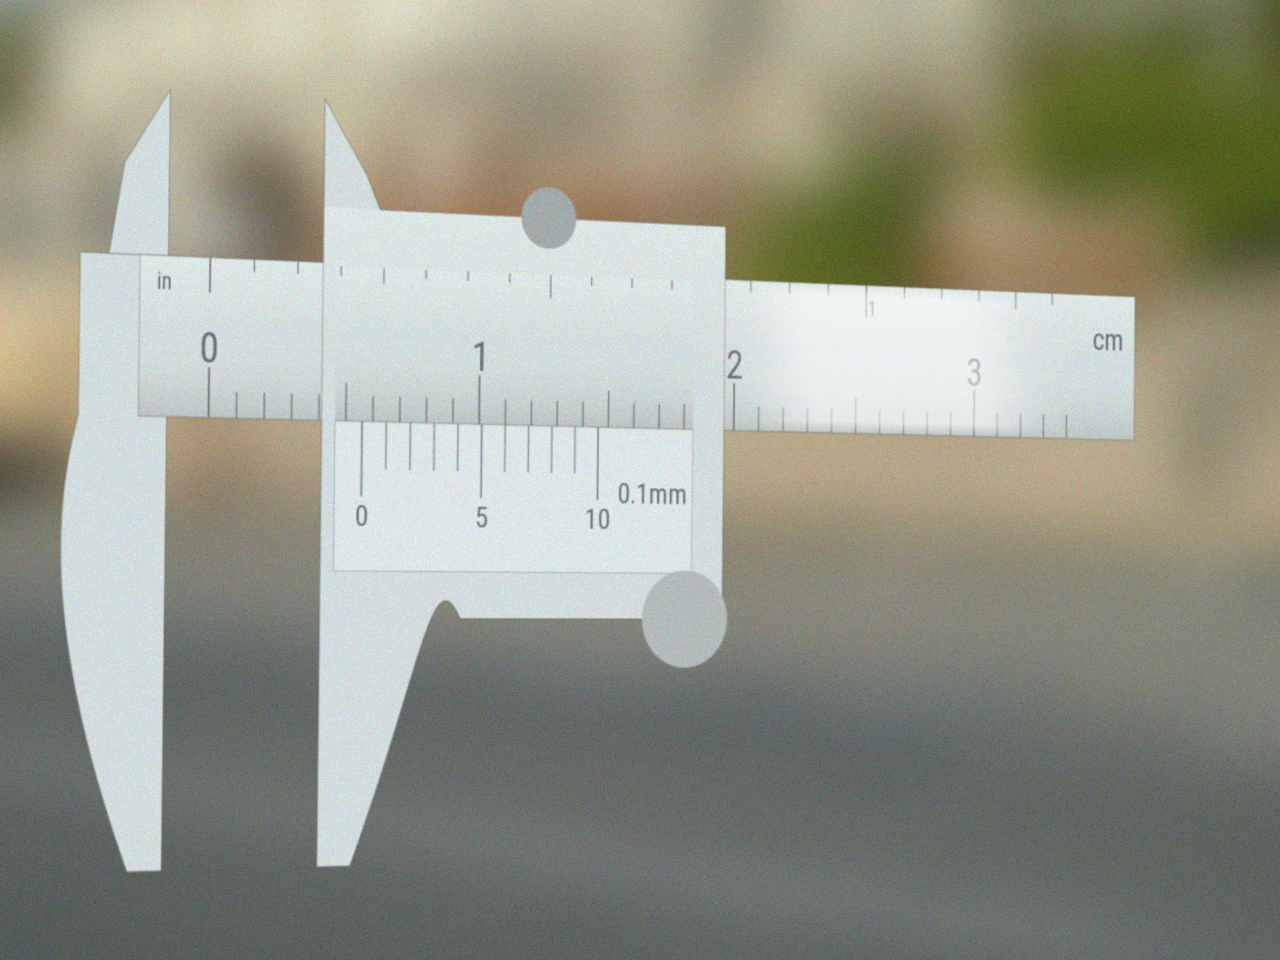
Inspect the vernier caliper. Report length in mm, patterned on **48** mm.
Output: **5.6** mm
